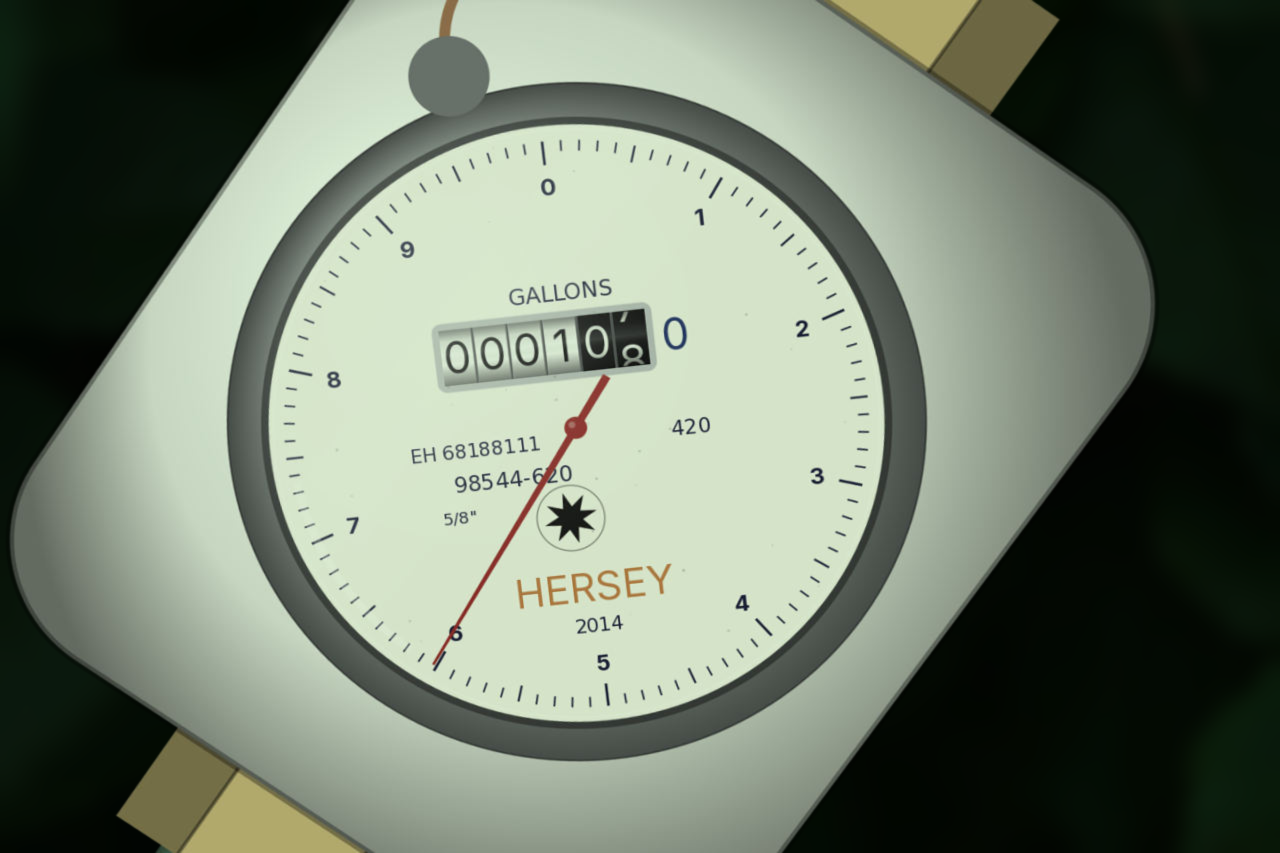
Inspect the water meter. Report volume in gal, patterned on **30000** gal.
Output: **1076.0** gal
